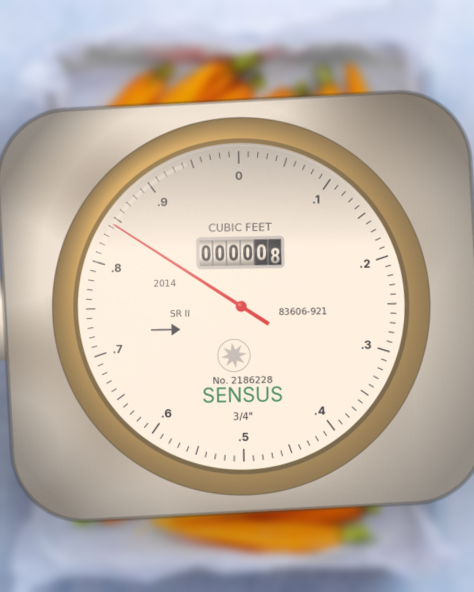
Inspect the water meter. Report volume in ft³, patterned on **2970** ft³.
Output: **7.84** ft³
